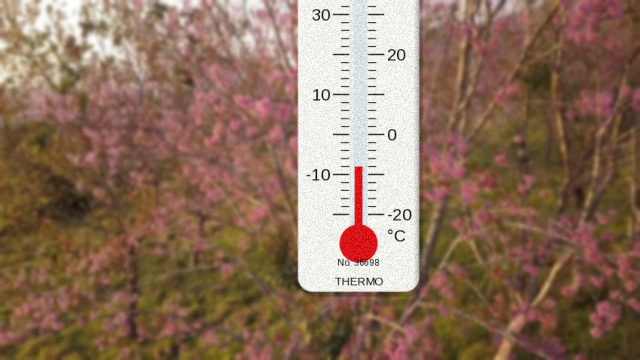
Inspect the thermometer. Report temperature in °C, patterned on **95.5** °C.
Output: **-8** °C
